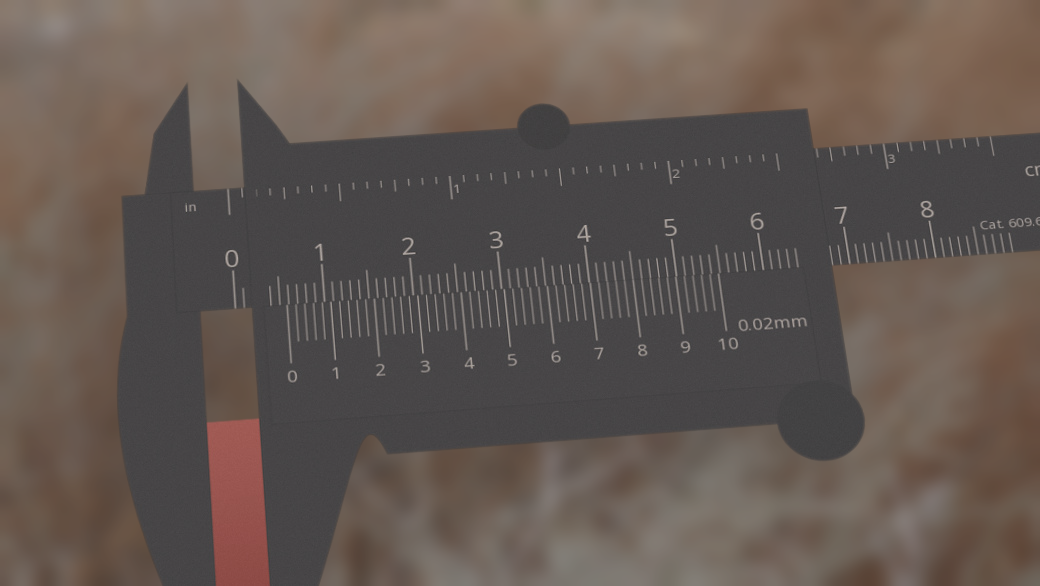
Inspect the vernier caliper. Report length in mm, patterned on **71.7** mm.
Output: **5.8** mm
